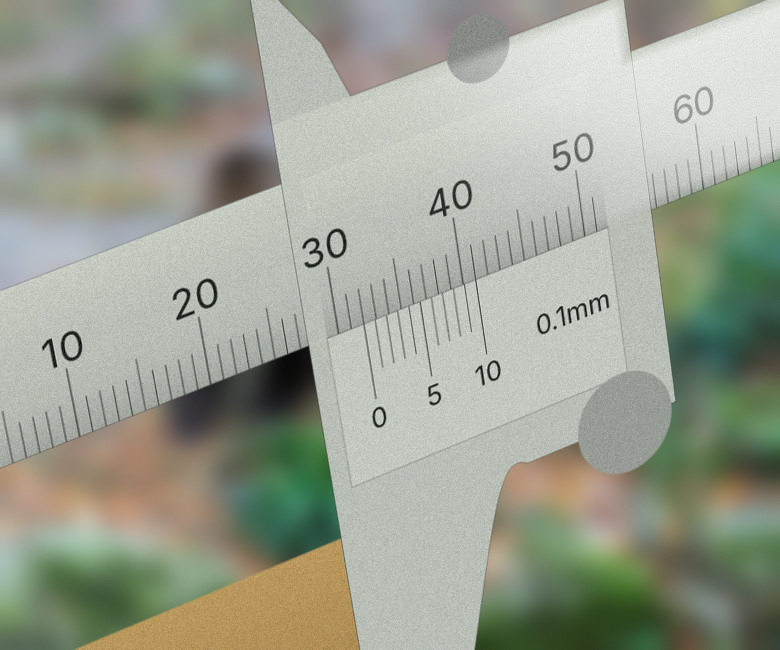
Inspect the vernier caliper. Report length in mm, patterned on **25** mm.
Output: **32.0** mm
